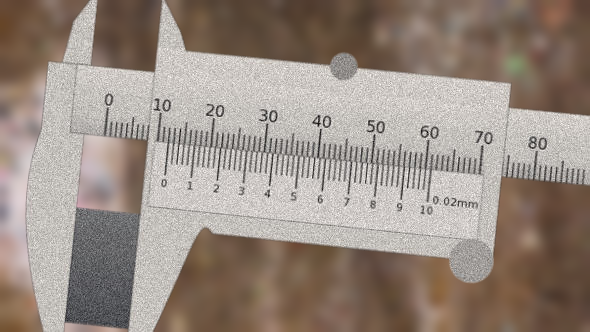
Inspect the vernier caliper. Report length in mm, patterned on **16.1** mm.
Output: **12.0** mm
